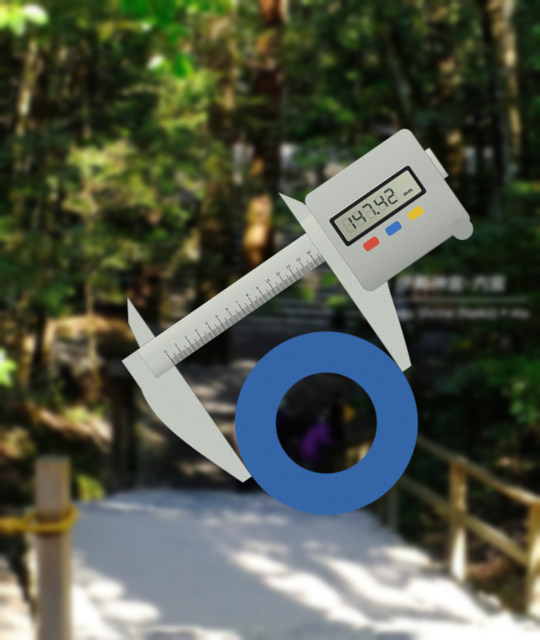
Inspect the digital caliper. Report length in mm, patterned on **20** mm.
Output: **147.42** mm
